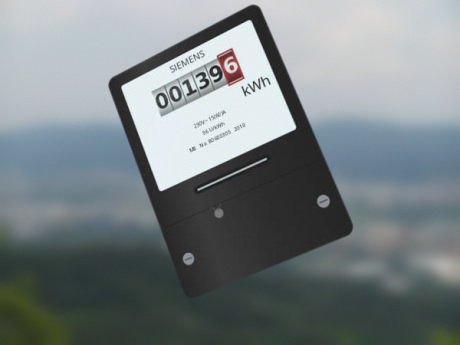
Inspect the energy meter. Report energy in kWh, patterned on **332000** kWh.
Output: **139.6** kWh
